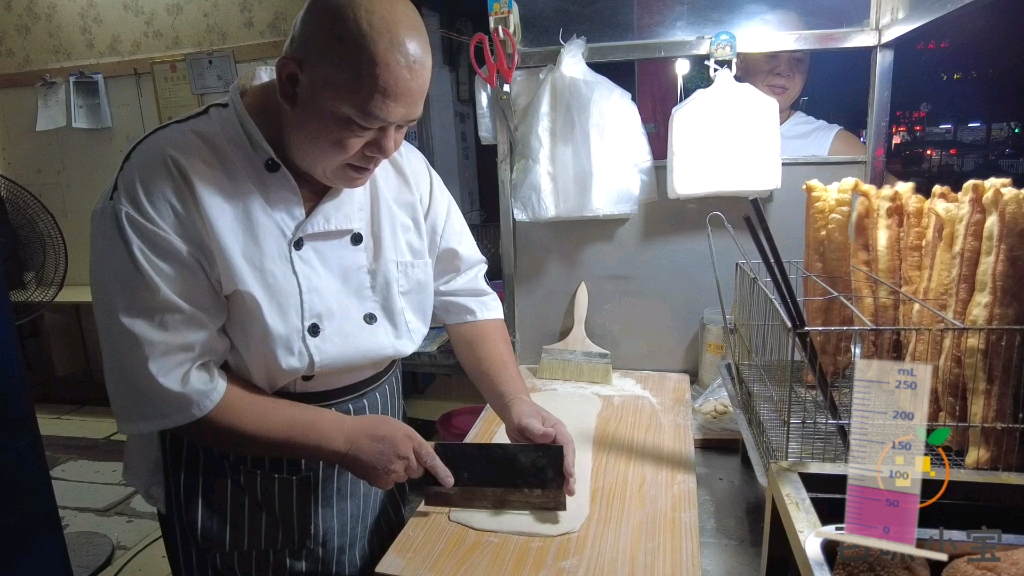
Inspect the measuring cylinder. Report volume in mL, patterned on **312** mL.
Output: **70** mL
